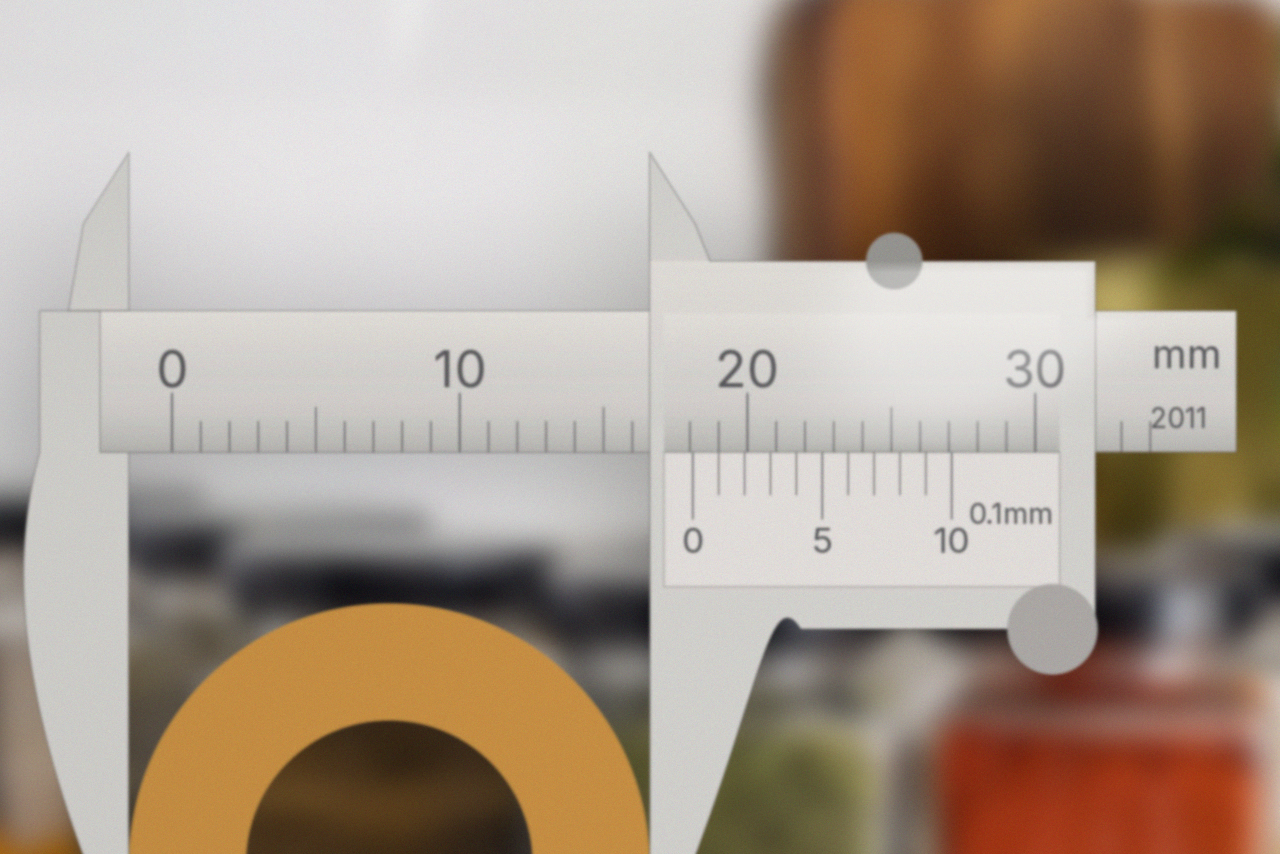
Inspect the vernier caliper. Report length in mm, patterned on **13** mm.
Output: **18.1** mm
